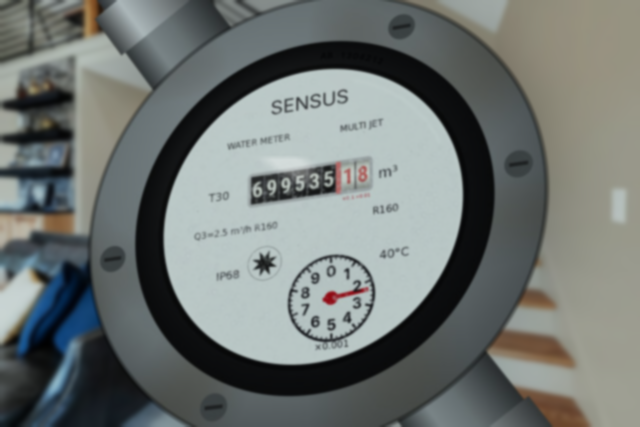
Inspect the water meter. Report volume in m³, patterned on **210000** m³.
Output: **699535.182** m³
